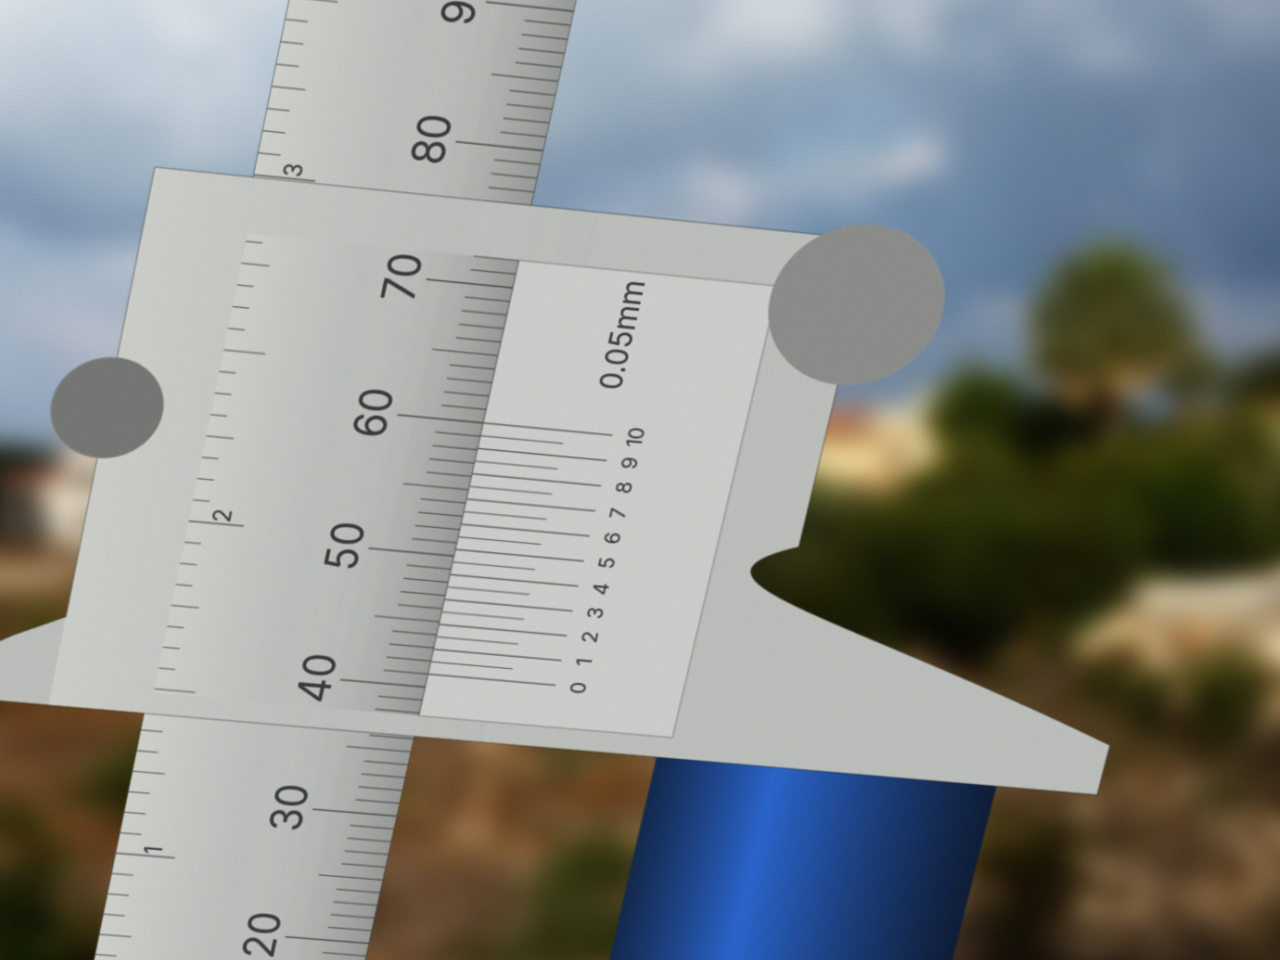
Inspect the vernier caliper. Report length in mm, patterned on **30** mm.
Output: **41.0** mm
